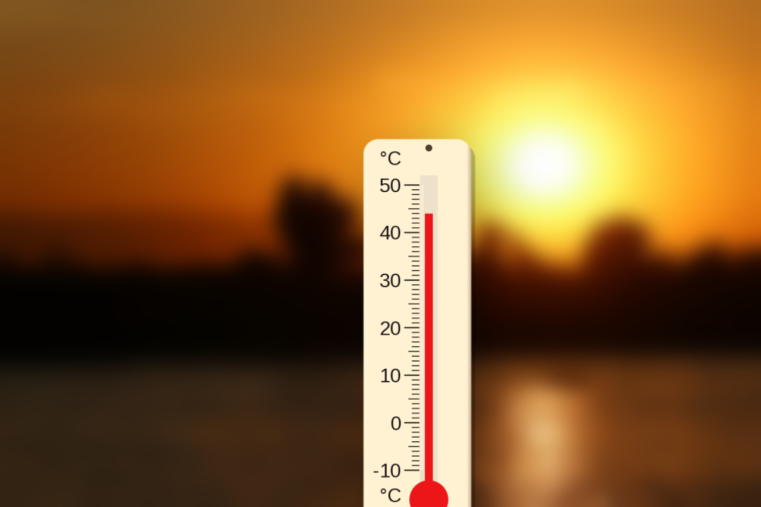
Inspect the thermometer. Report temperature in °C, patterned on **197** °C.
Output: **44** °C
